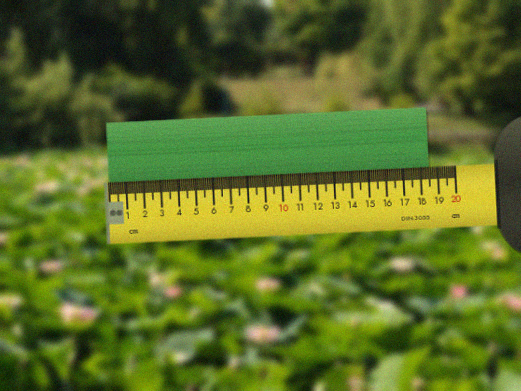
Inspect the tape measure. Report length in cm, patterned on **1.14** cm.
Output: **18.5** cm
